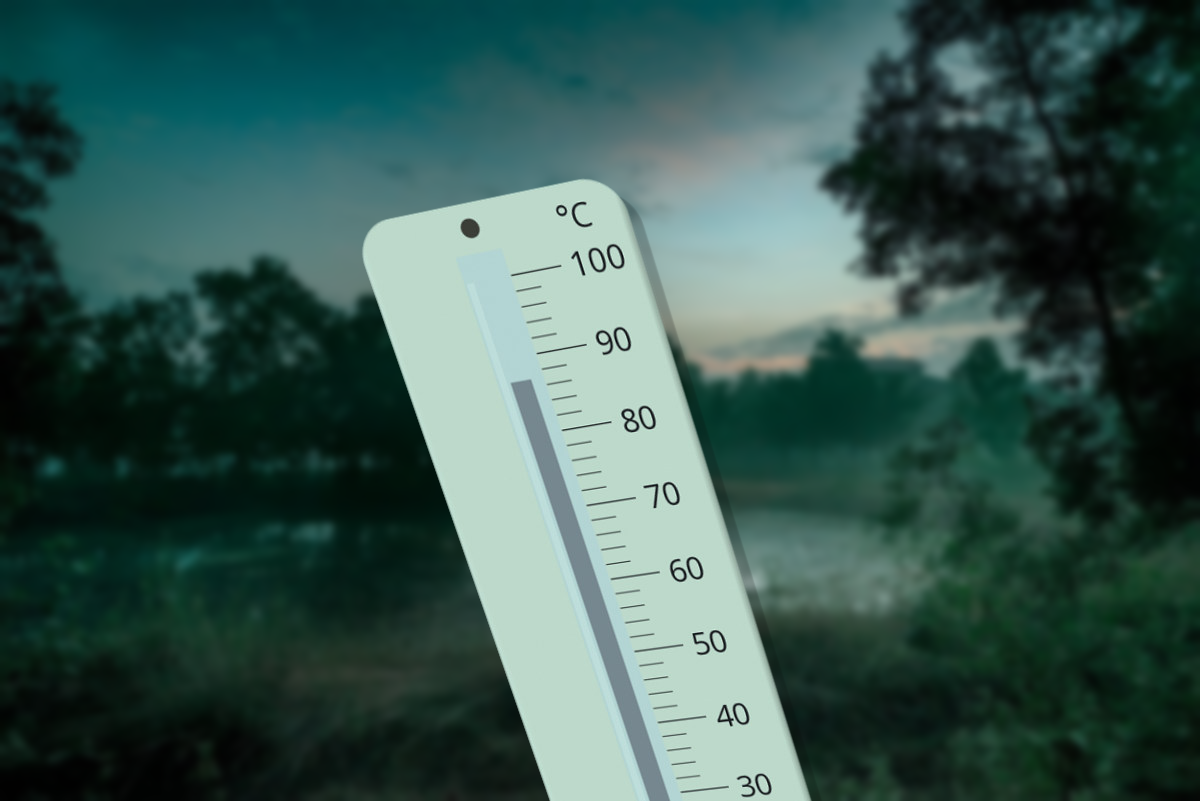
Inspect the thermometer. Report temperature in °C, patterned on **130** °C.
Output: **87** °C
